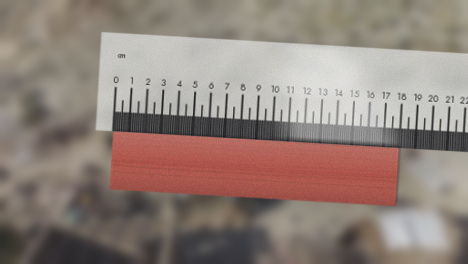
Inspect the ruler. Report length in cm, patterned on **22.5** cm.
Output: **18** cm
